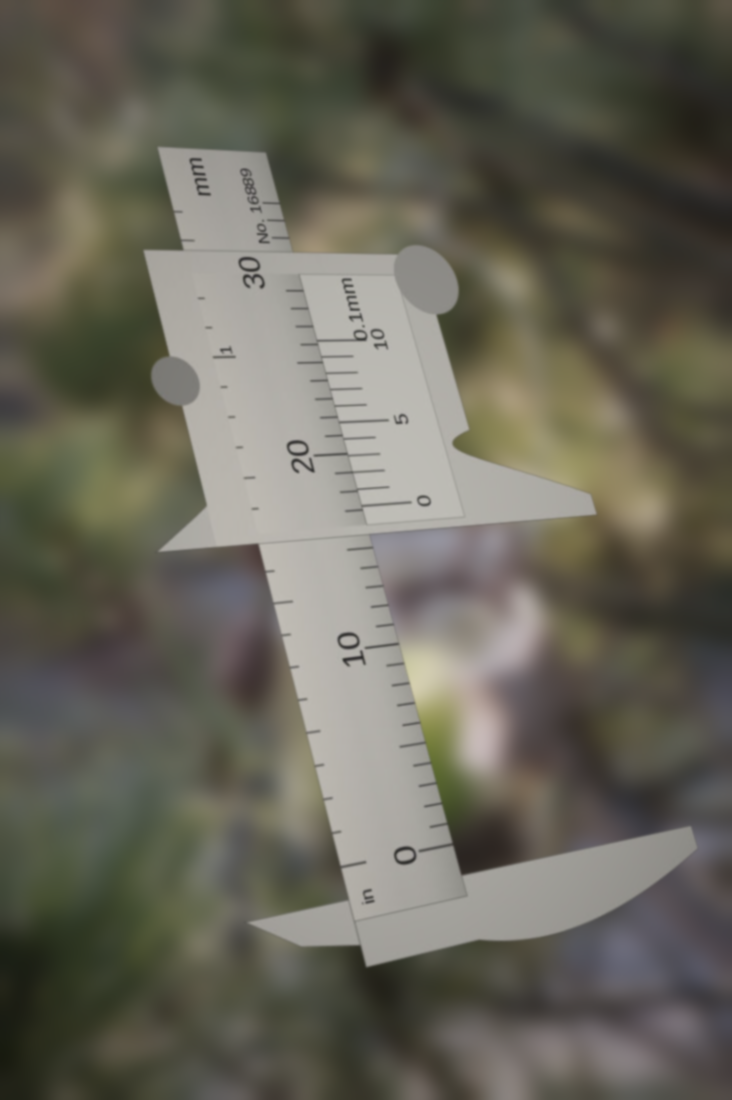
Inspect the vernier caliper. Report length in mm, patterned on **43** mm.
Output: **17.2** mm
